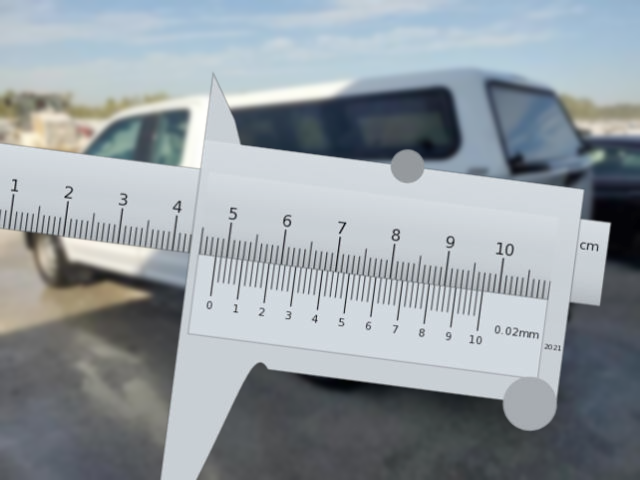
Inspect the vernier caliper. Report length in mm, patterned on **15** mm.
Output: **48.0** mm
